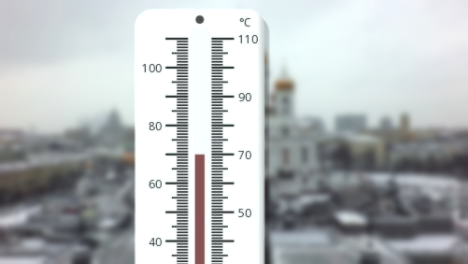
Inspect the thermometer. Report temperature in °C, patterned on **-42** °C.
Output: **70** °C
